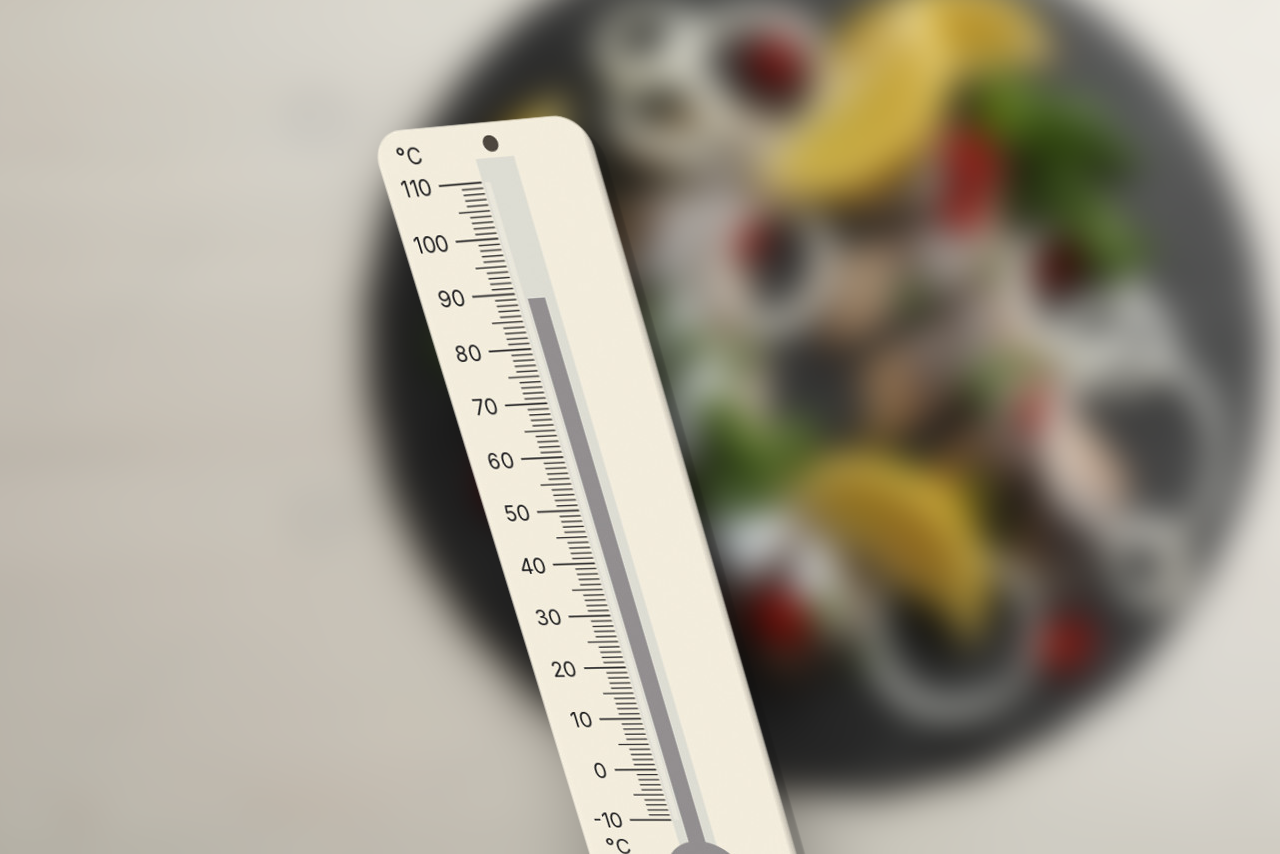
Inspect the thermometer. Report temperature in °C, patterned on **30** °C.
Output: **89** °C
